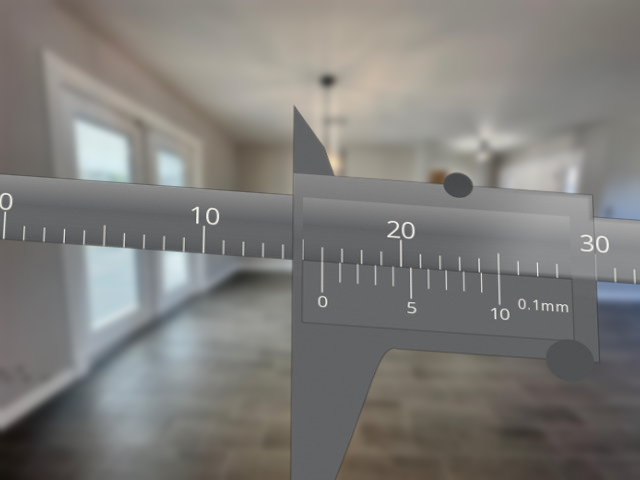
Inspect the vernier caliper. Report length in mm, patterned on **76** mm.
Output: **16.0** mm
